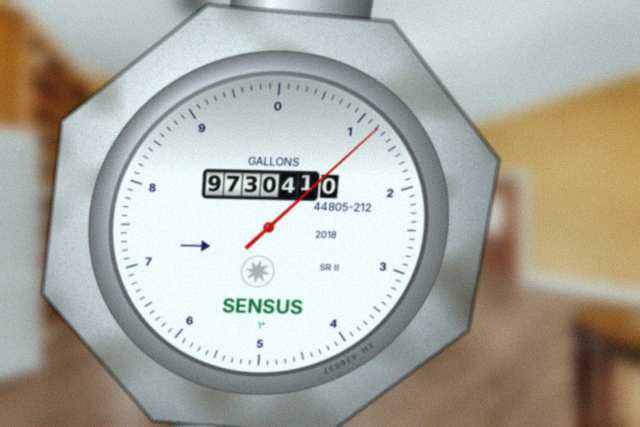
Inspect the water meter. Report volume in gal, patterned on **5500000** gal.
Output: **9730411.2** gal
